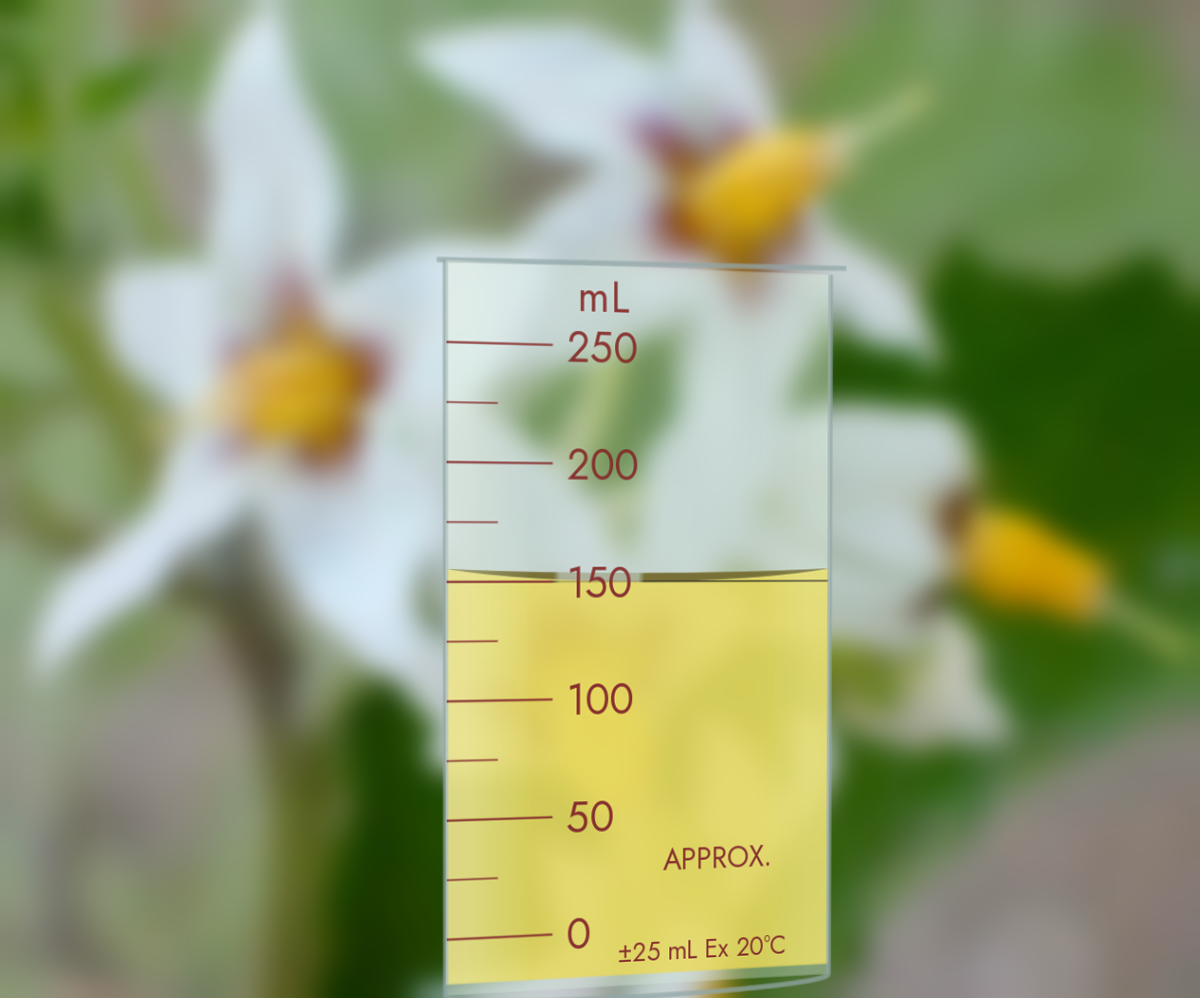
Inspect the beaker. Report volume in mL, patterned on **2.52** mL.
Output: **150** mL
